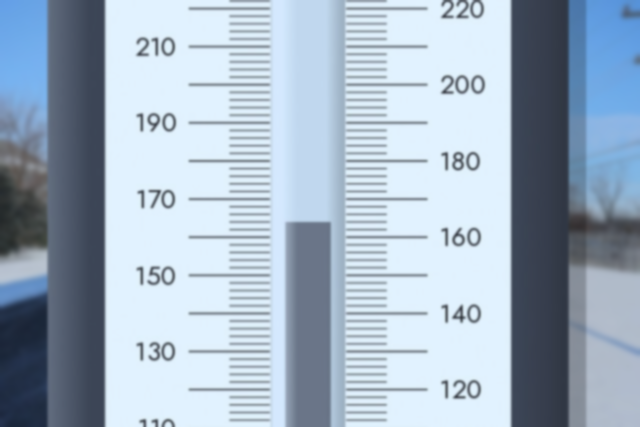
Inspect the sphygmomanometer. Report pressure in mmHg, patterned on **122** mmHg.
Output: **164** mmHg
